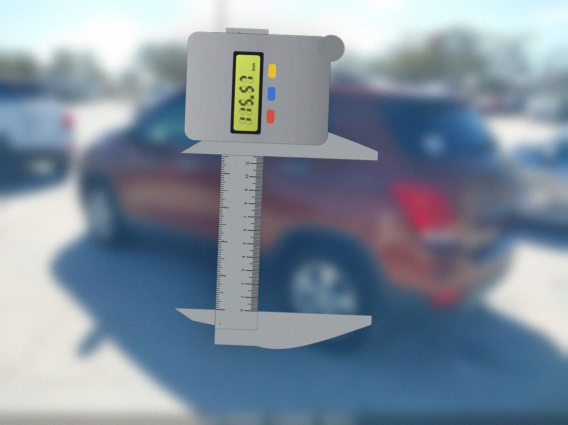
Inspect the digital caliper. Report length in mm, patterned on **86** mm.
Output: **115.57** mm
